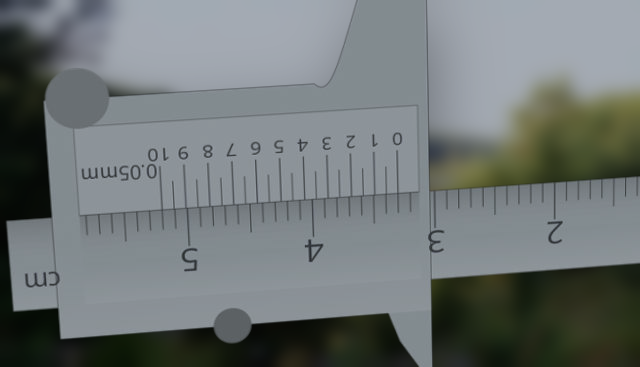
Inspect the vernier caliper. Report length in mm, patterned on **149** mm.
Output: **33.0** mm
